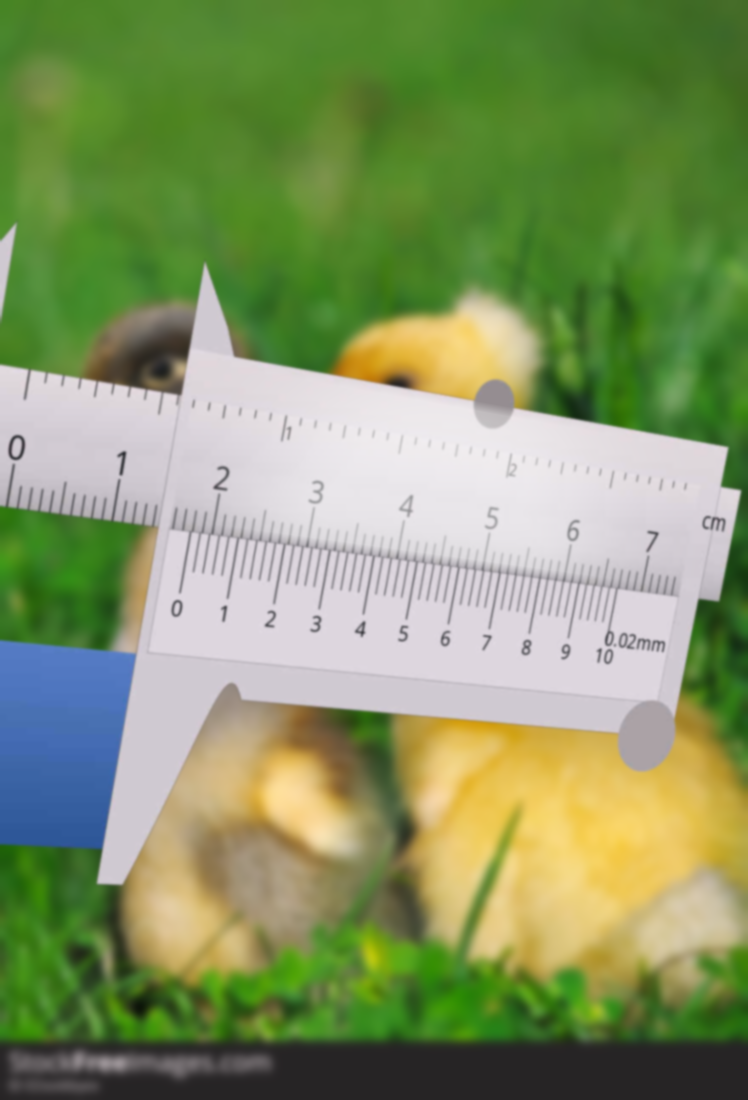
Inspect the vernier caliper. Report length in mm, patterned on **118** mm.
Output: **17.8** mm
